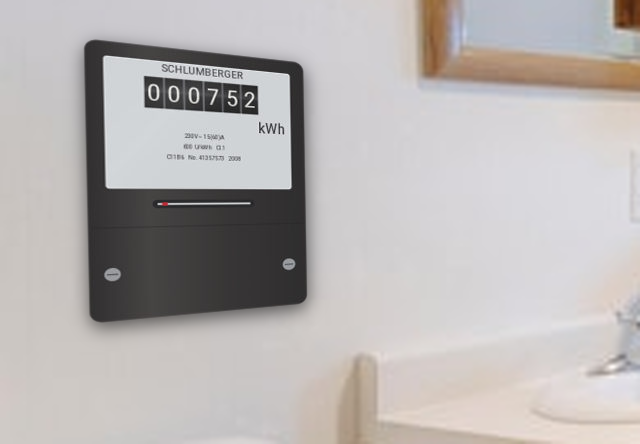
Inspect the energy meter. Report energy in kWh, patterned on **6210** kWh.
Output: **752** kWh
